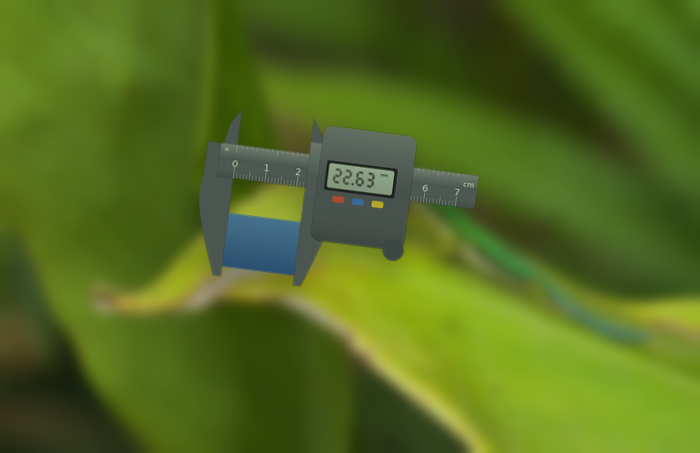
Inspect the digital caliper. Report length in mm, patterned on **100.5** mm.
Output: **22.63** mm
